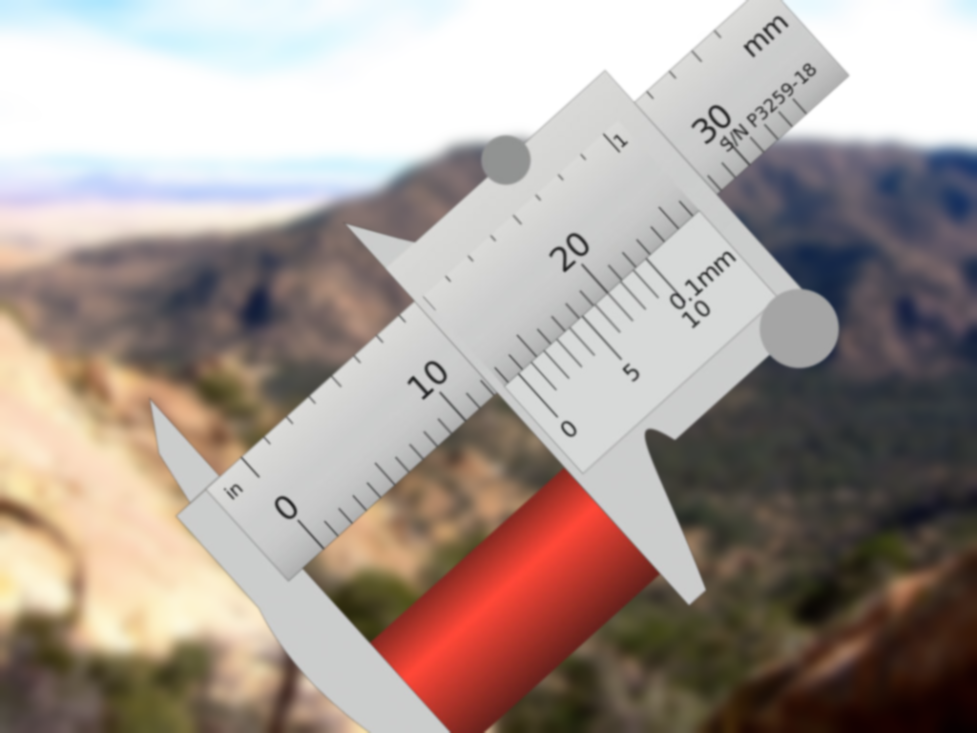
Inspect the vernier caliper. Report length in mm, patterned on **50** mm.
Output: **13.7** mm
